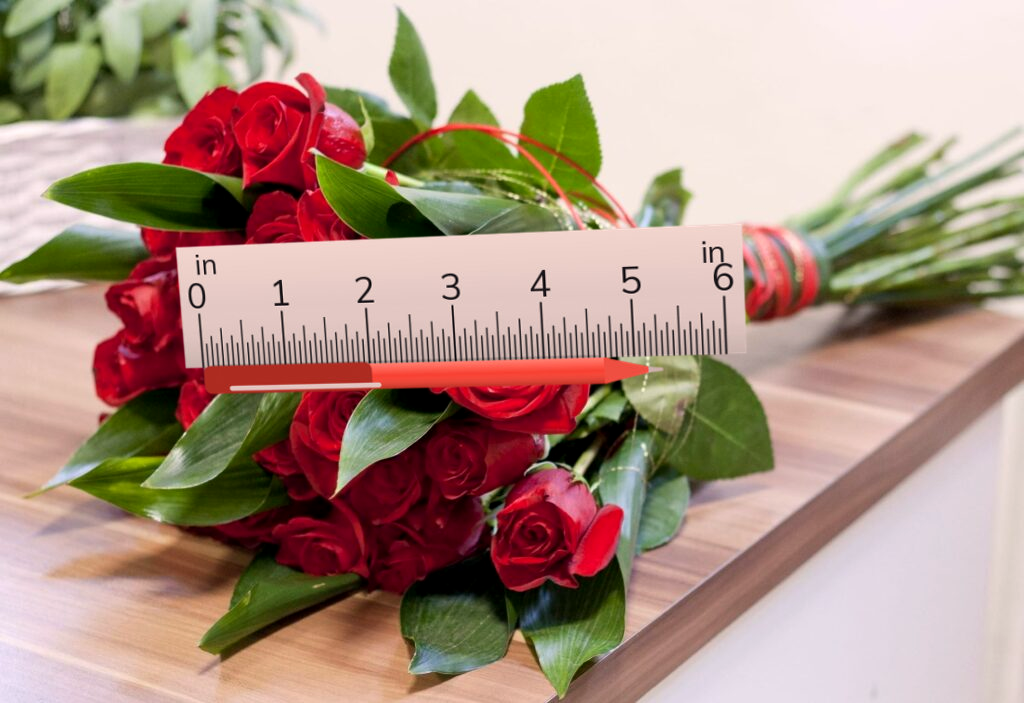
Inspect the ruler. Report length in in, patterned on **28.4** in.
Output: **5.3125** in
